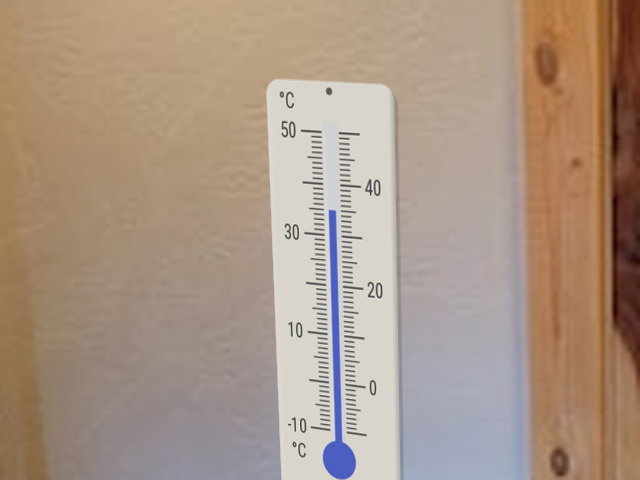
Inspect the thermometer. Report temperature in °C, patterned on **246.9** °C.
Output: **35** °C
